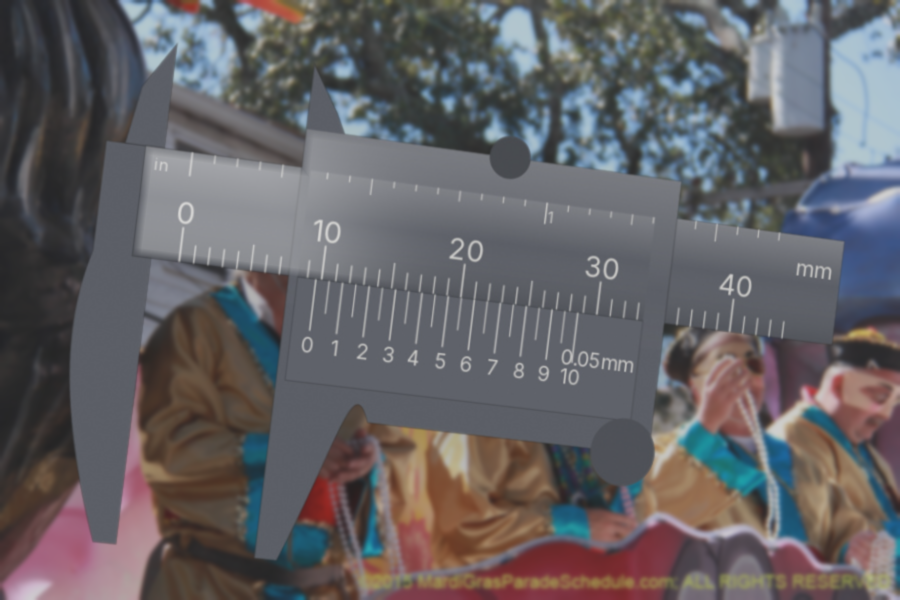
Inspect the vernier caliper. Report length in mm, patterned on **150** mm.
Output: **9.6** mm
